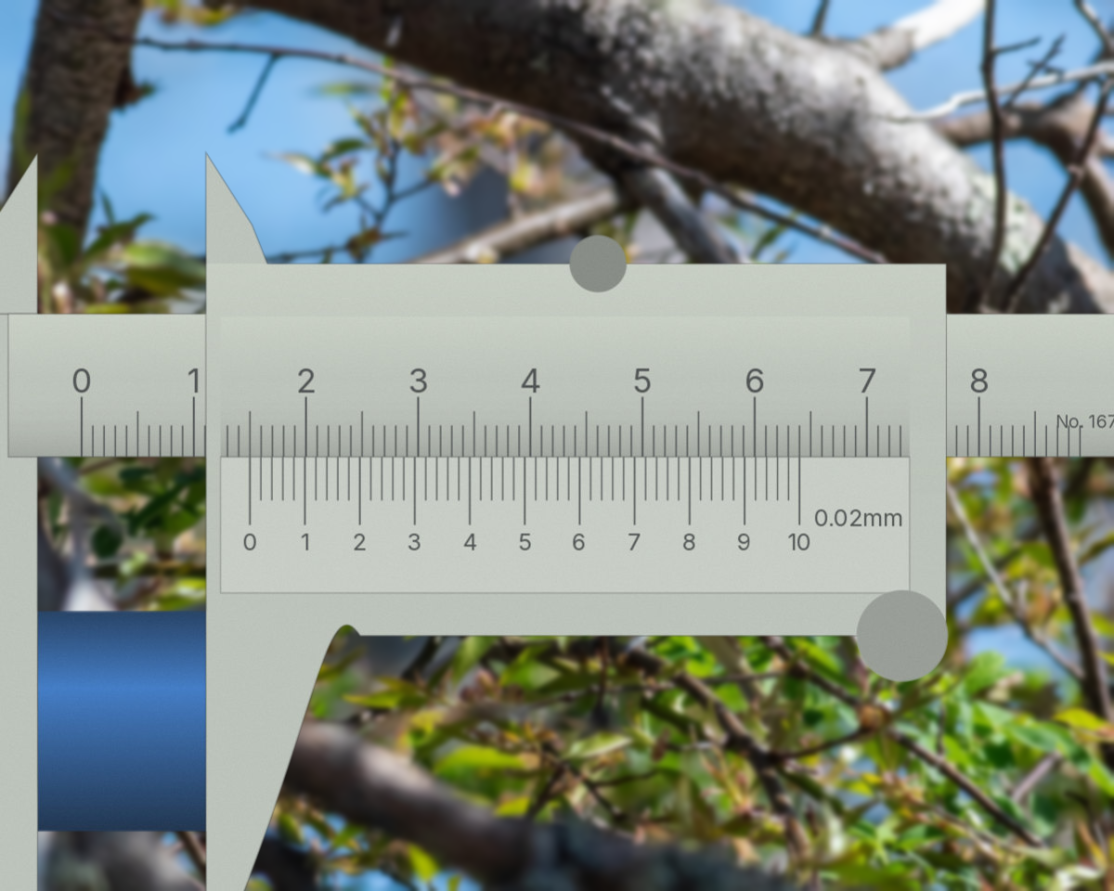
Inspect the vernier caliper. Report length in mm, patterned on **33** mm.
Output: **15.0** mm
